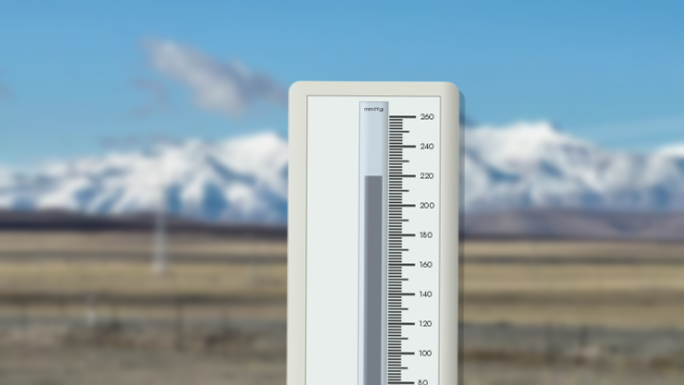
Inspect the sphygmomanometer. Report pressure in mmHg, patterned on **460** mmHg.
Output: **220** mmHg
